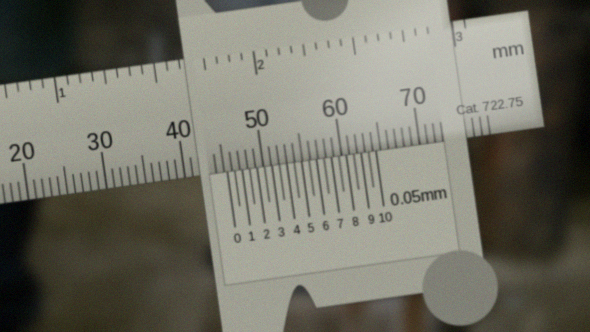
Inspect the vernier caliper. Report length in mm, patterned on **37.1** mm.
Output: **45.4** mm
